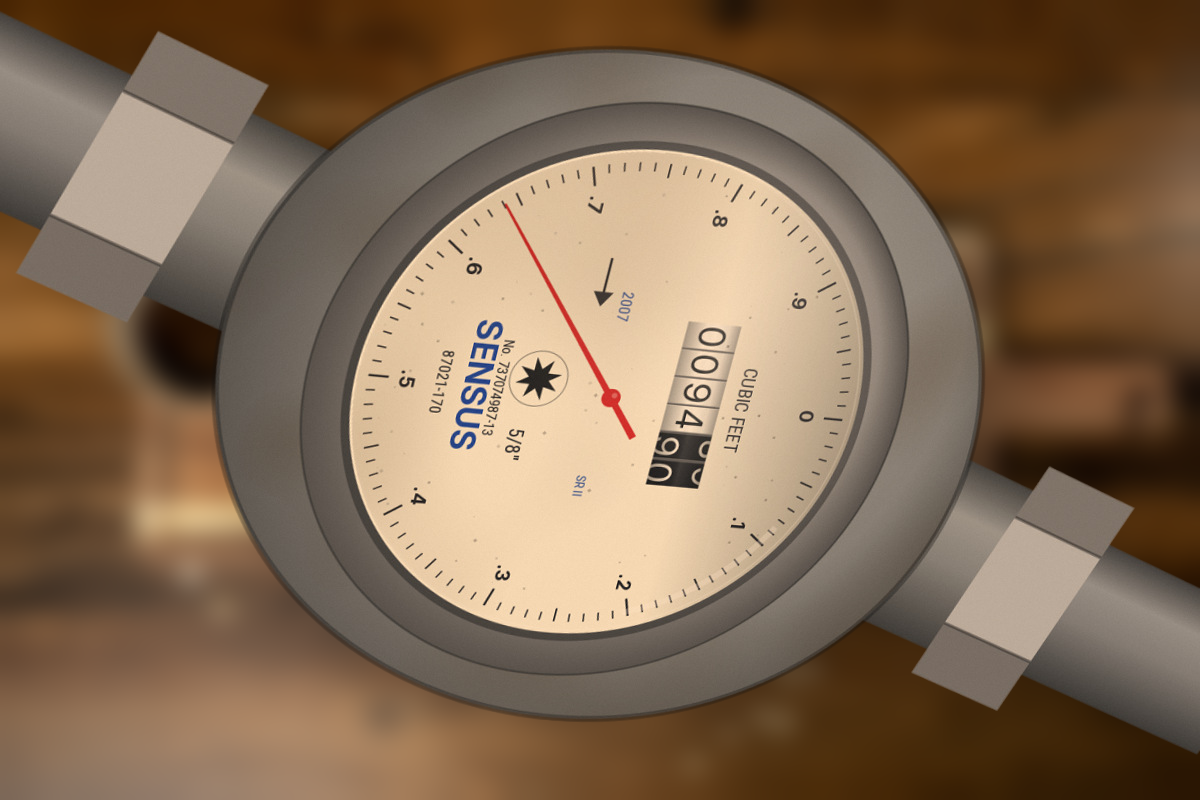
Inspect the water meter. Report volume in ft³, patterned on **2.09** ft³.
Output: **9489.64** ft³
